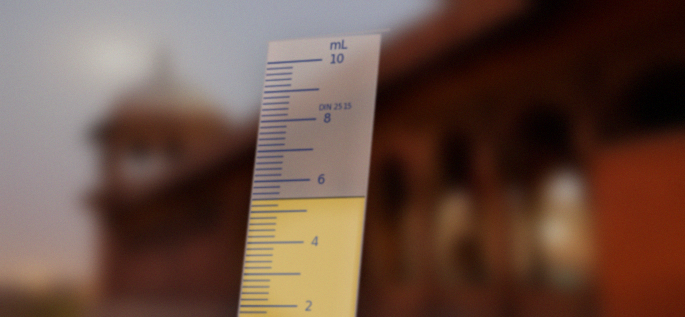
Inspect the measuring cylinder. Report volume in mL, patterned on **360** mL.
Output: **5.4** mL
